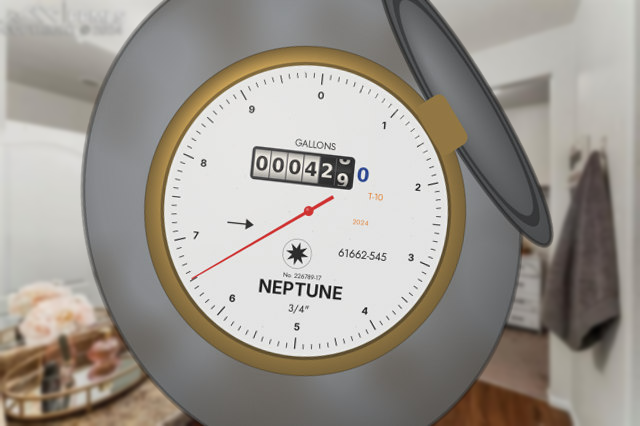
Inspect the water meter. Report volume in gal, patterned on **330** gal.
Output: **4286.5** gal
